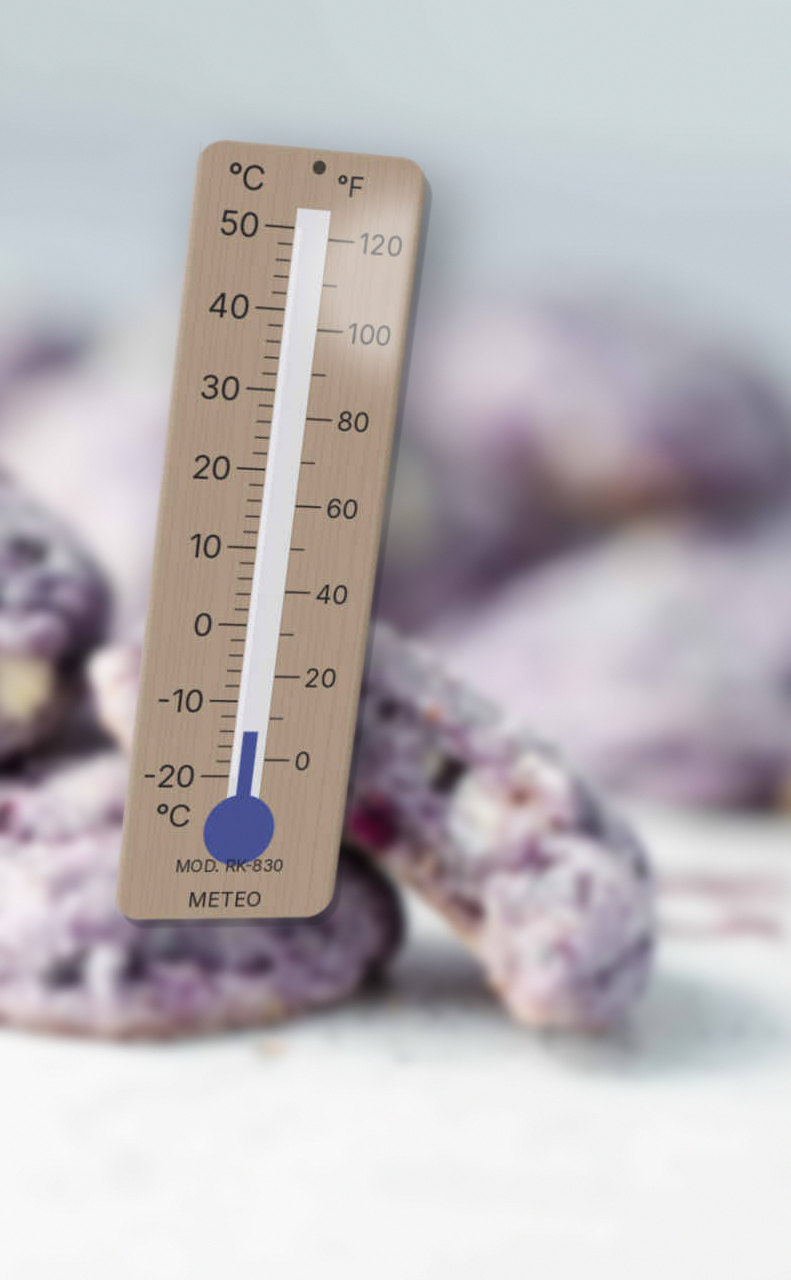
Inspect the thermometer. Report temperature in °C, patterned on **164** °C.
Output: **-14** °C
